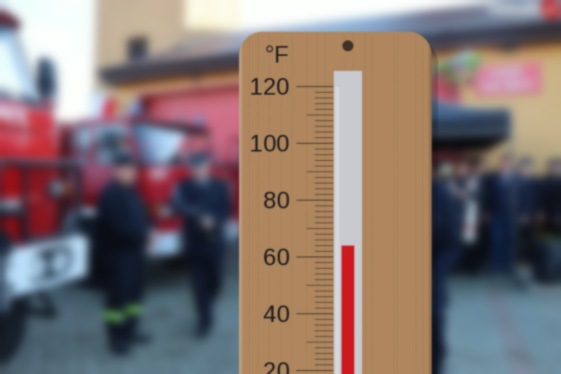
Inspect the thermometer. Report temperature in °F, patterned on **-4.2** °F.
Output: **64** °F
